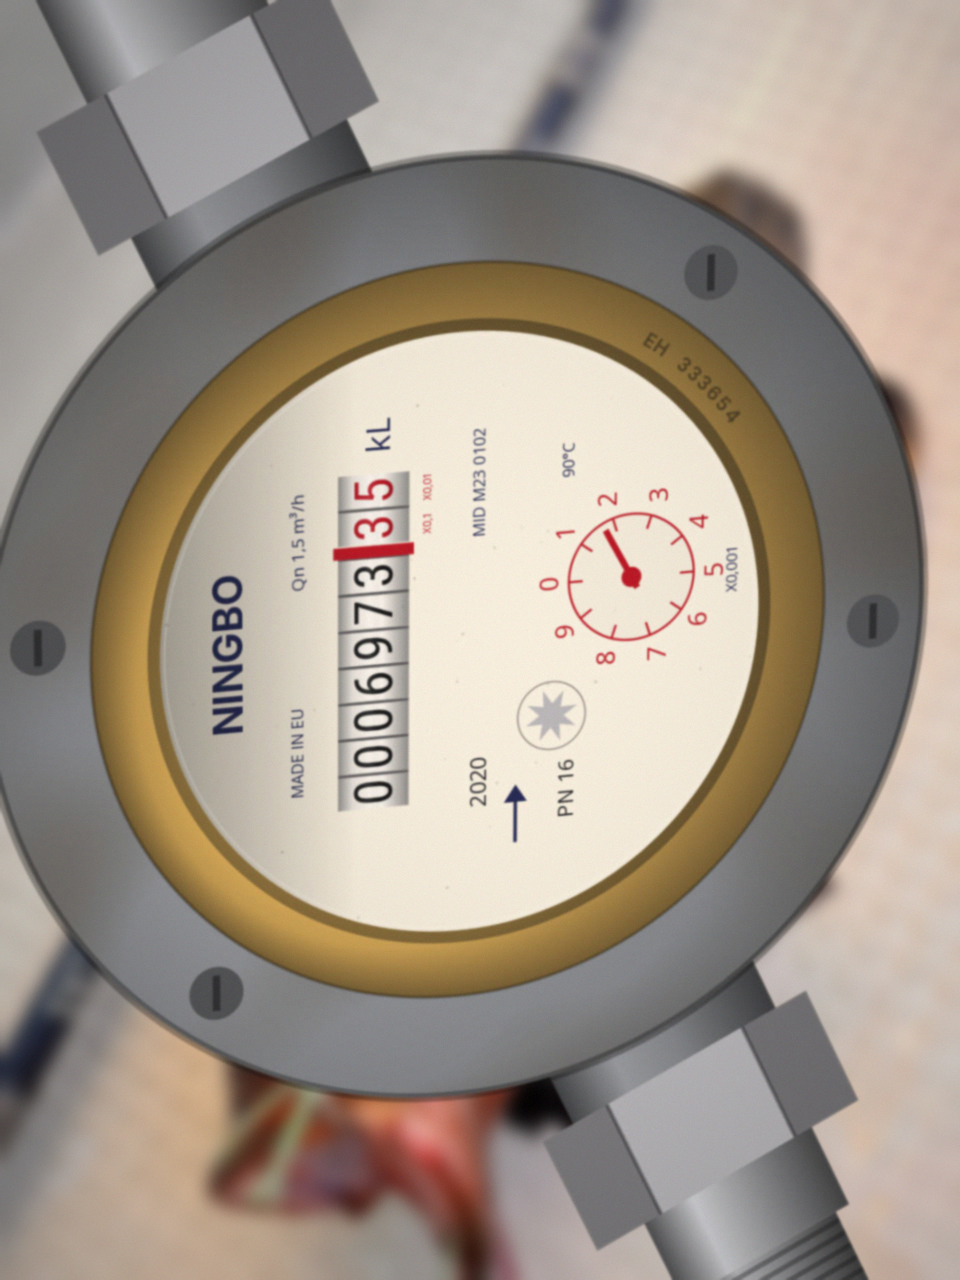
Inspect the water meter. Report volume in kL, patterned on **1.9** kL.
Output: **6973.351** kL
